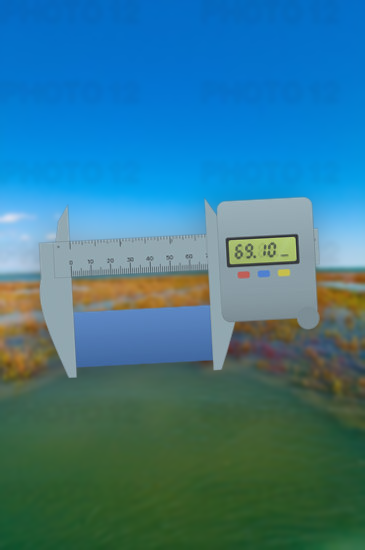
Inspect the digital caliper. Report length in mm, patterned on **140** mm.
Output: **69.10** mm
